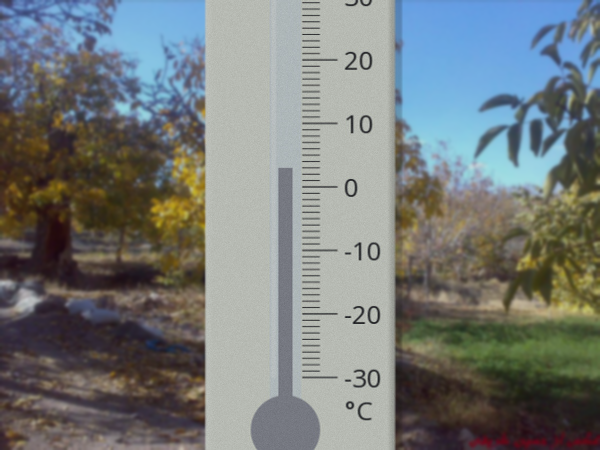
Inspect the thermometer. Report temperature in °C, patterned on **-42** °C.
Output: **3** °C
